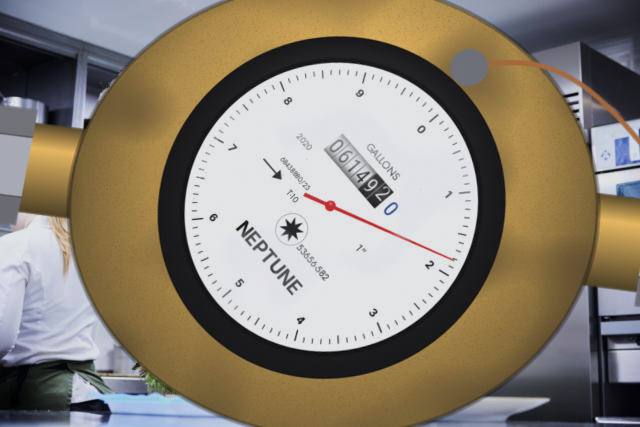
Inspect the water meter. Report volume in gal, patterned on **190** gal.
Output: **614921.8** gal
